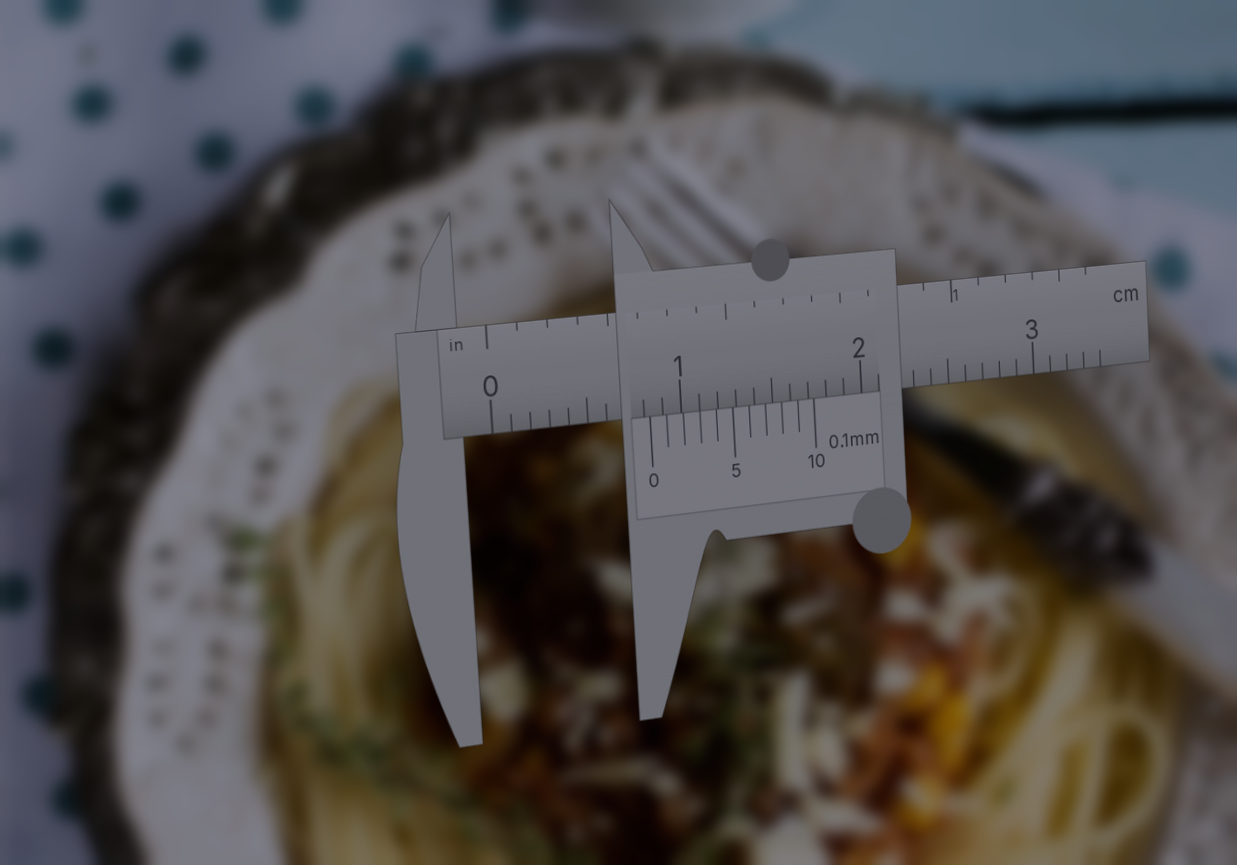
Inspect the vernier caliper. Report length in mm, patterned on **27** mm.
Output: **8.3** mm
